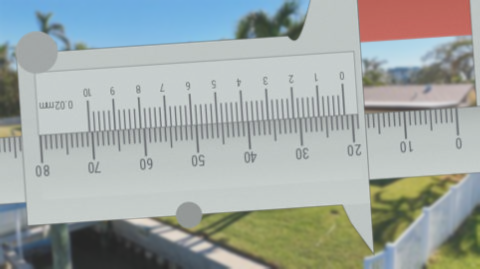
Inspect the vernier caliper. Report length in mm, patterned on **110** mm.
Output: **21.5** mm
